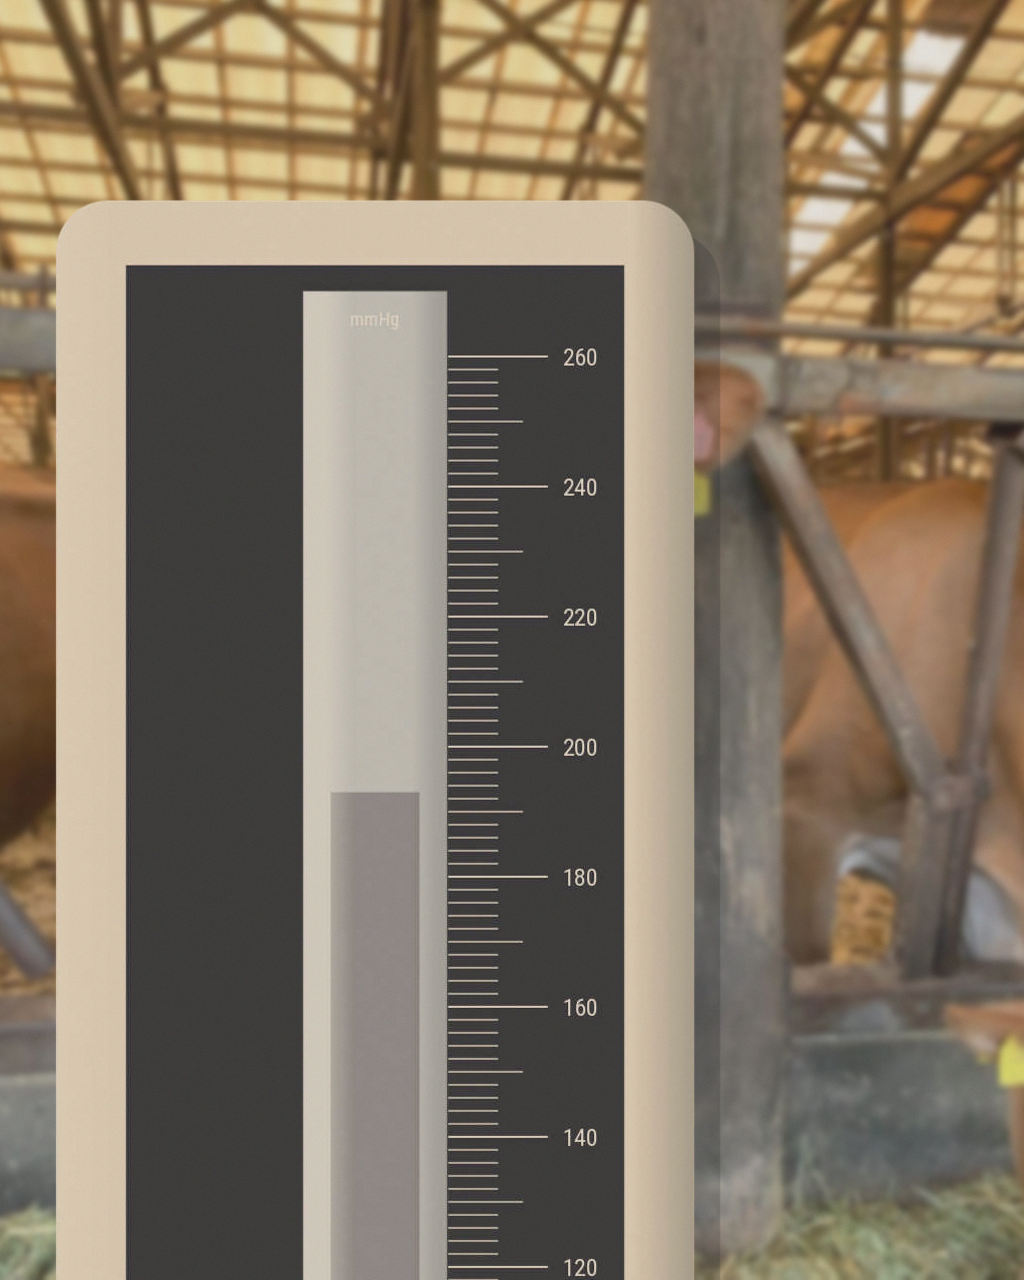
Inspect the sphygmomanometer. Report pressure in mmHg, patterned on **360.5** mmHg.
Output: **193** mmHg
